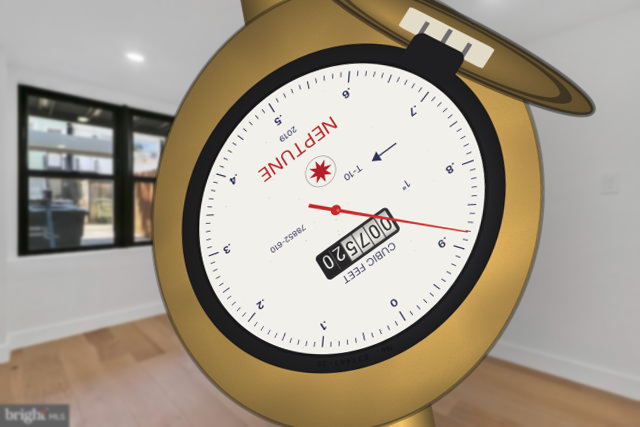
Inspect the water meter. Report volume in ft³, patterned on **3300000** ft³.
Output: **7519.88** ft³
